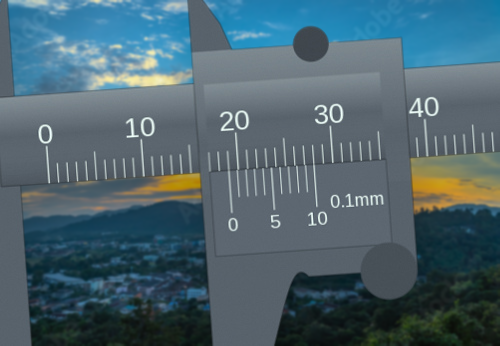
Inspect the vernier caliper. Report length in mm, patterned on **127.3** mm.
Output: **19.0** mm
